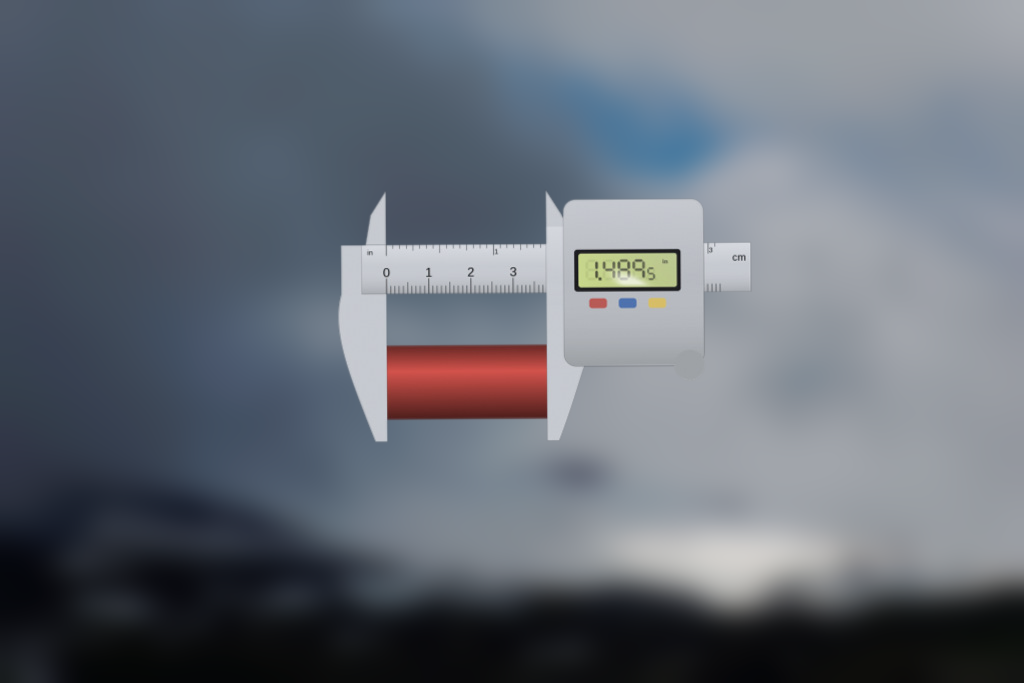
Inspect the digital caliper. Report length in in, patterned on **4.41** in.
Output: **1.4895** in
